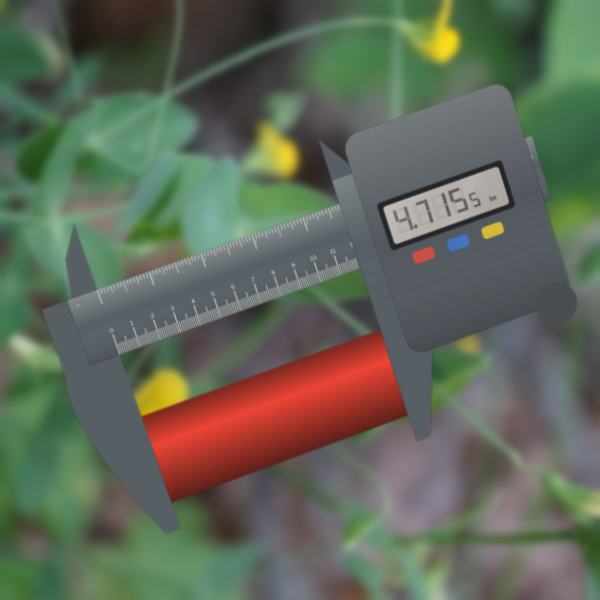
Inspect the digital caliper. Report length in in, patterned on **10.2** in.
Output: **4.7155** in
